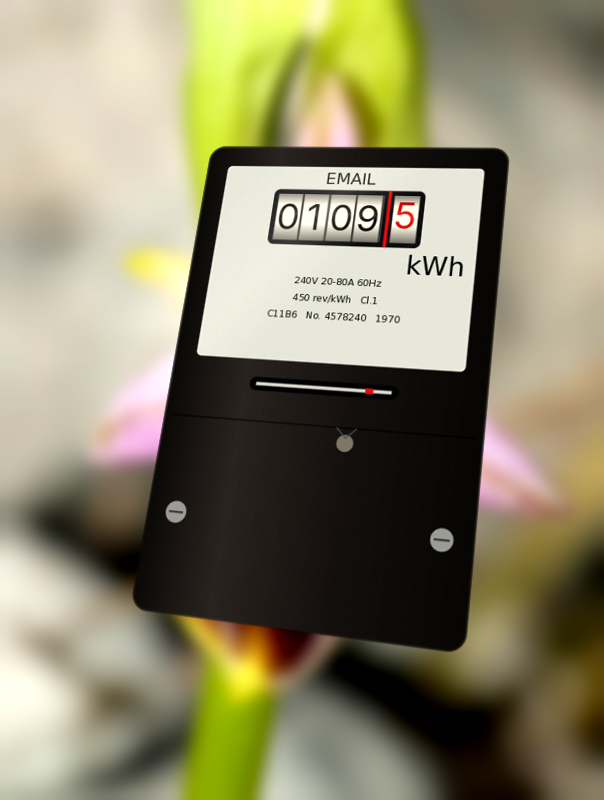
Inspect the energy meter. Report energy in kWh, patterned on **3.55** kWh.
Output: **109.5** kWh
